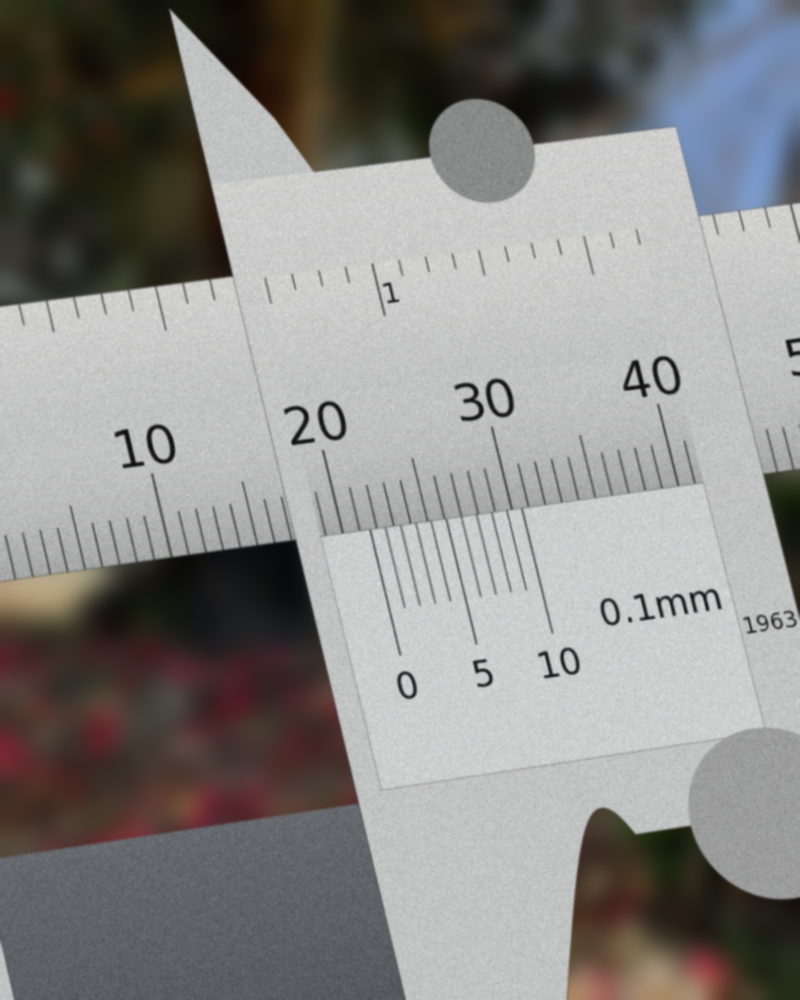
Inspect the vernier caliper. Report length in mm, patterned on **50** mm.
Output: **21.6** mm
